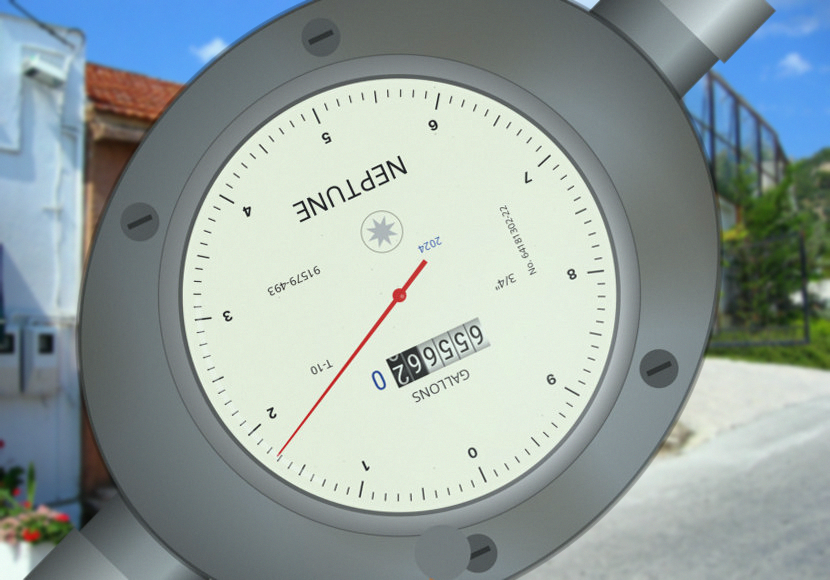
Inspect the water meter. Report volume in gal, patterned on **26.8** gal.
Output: **6556621.7** gal
